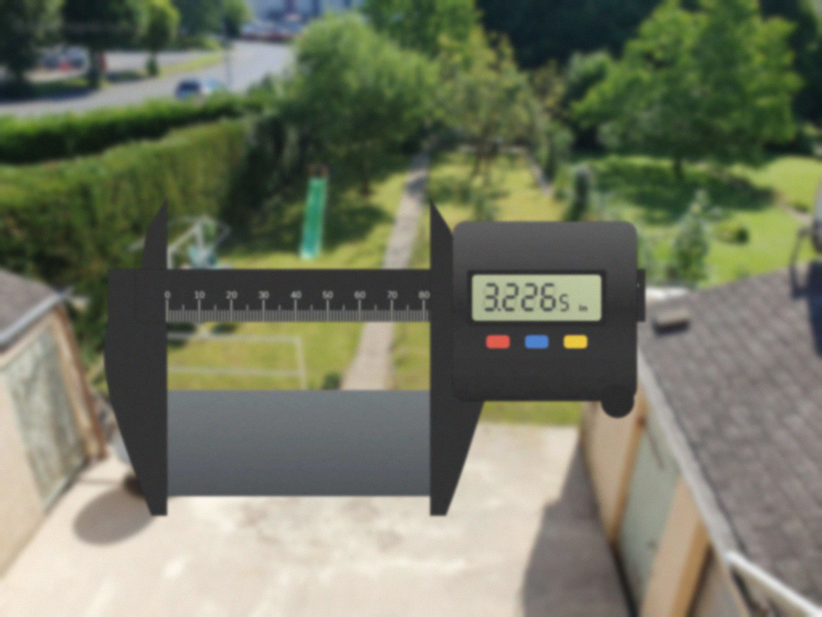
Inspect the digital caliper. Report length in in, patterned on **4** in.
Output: **3.2265** in
